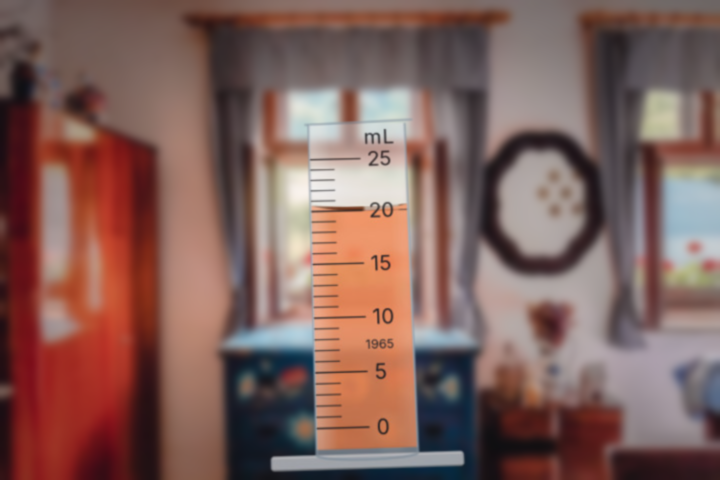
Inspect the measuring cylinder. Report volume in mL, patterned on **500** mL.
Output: **20** mL
